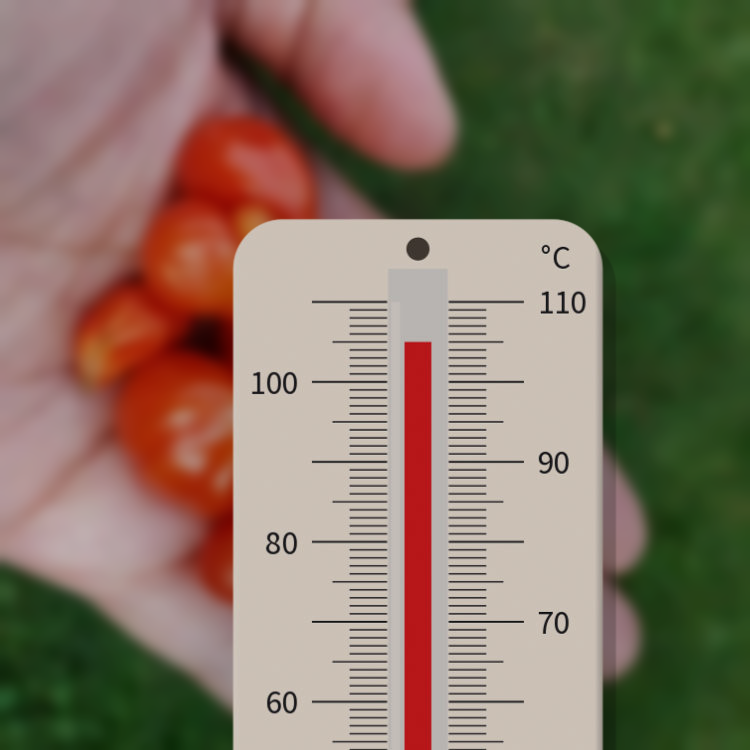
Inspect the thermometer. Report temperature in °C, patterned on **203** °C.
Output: **105** °C
